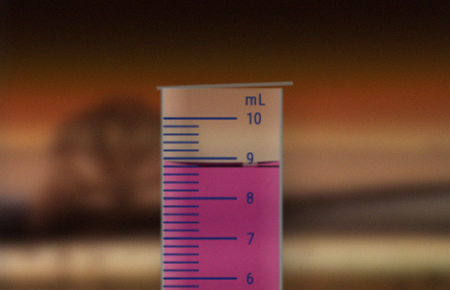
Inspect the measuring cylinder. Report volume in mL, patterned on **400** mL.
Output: **8.8** mL
